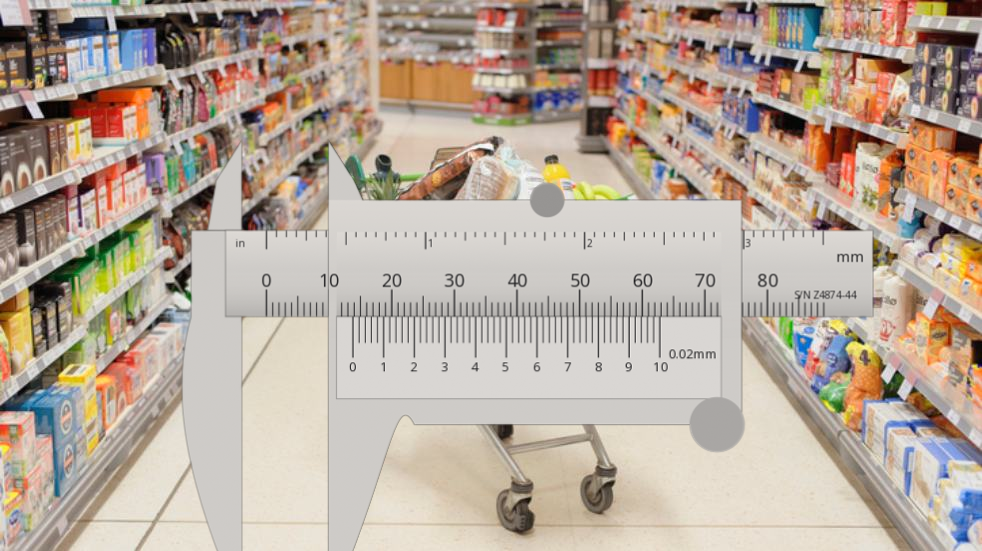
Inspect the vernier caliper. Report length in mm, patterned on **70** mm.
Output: **13.8** mm
